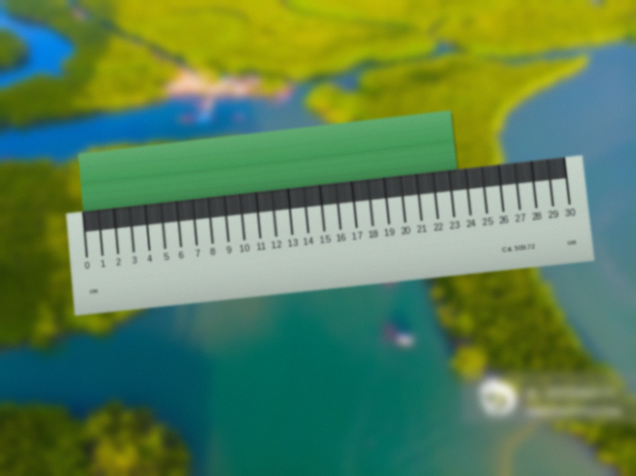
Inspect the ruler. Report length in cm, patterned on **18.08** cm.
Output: **23.5** cm
